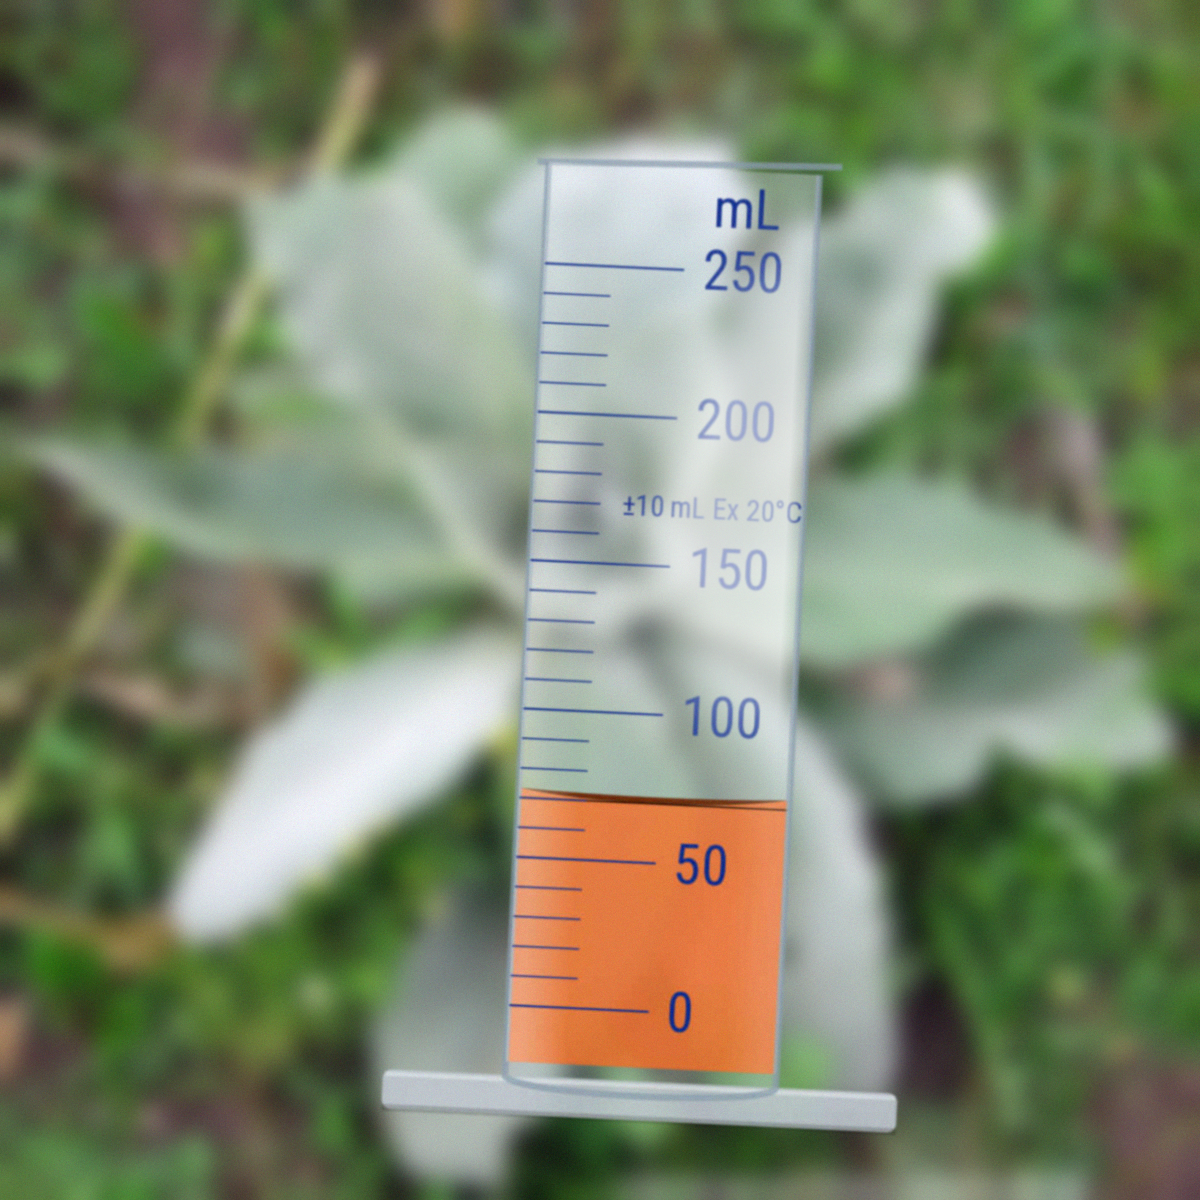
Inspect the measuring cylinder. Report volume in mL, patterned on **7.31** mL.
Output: **70** mL
